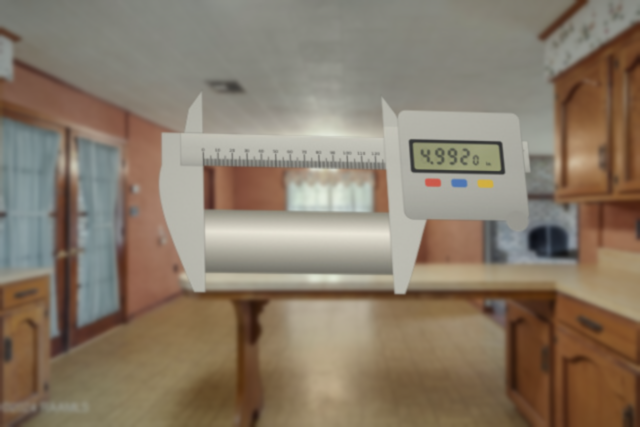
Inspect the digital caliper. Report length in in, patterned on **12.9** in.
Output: **4.9920** in
